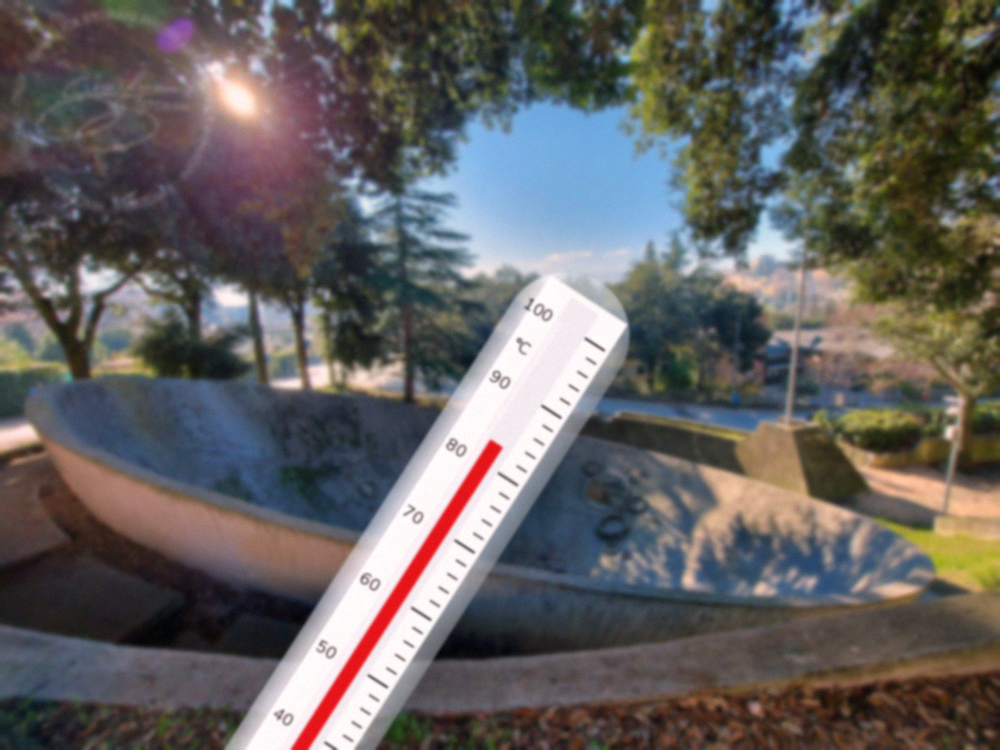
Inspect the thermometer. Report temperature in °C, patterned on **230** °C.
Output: **83** °C
